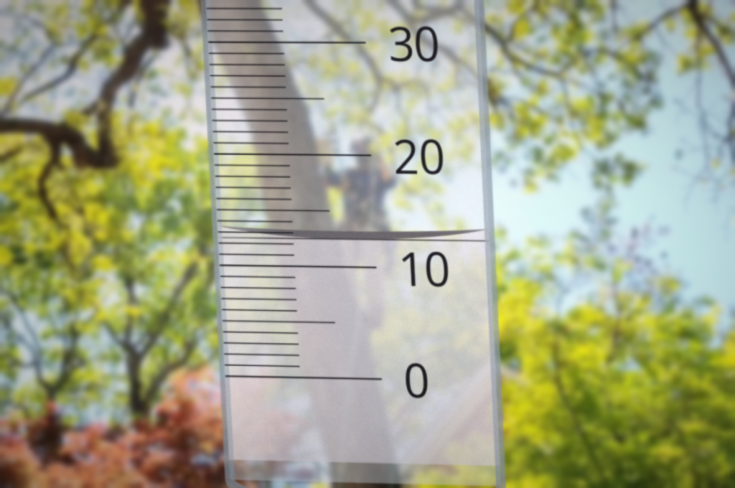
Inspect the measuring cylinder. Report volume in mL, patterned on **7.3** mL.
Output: **12.5** mL
